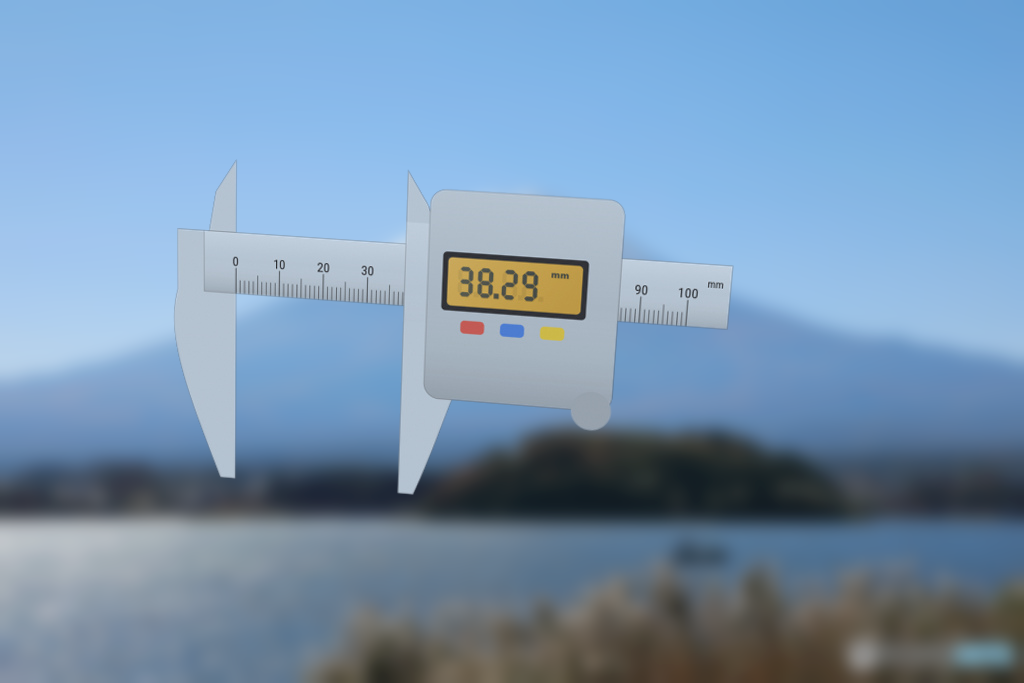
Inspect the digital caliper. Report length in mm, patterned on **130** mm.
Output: **38.29** mm
